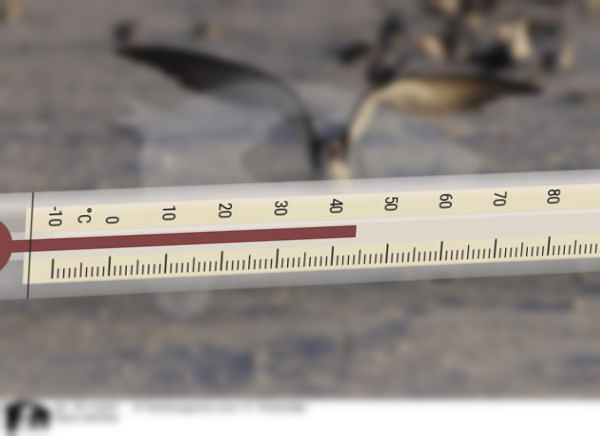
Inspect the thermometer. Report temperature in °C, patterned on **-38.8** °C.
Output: **44** °C
